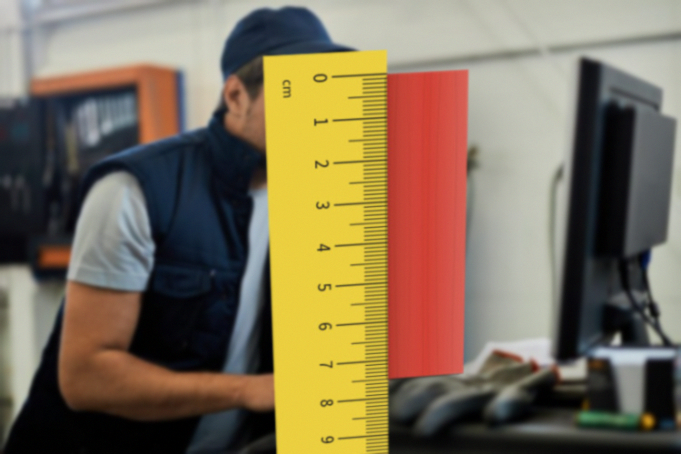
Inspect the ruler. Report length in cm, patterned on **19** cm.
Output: **7.5** cm
